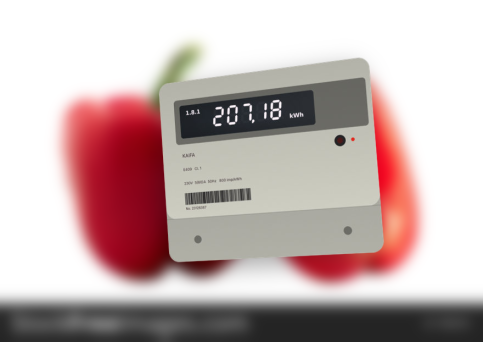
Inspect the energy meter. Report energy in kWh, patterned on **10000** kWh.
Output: **207.18** kWh
